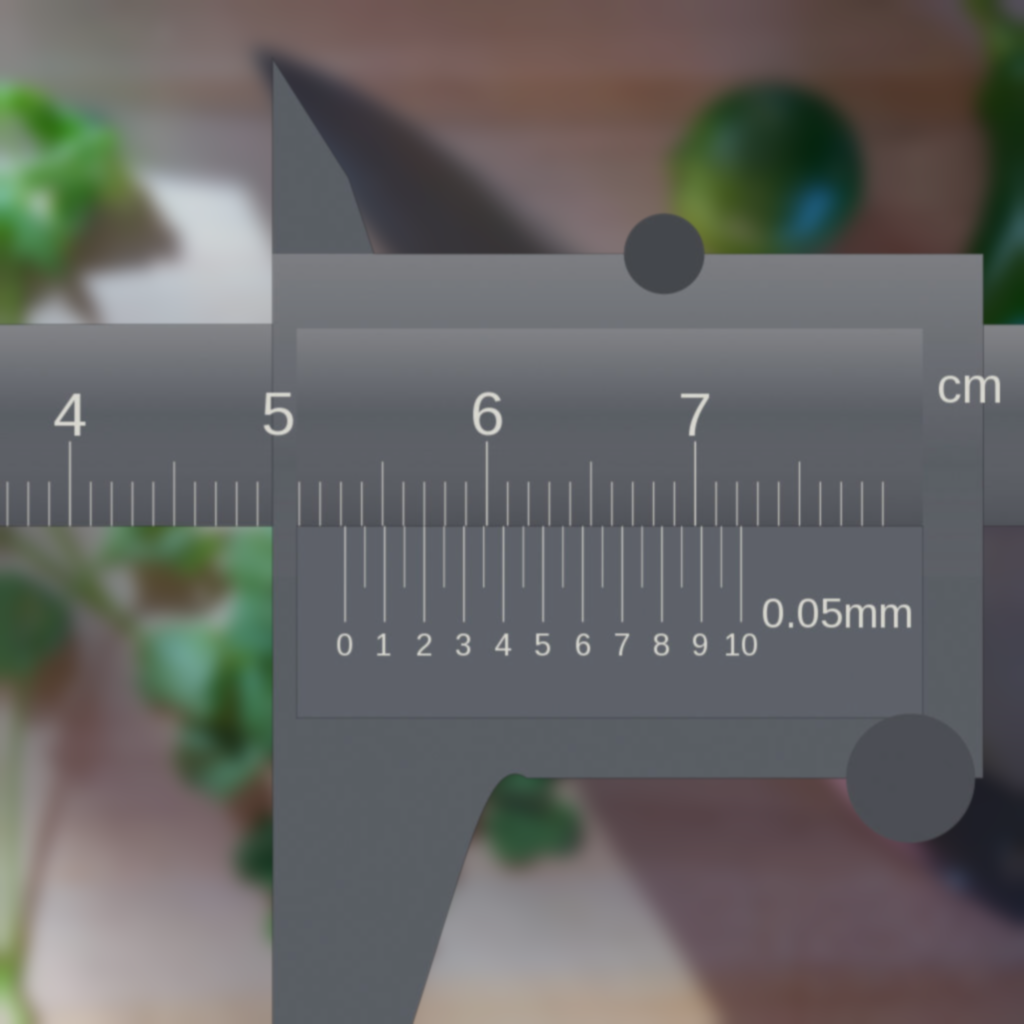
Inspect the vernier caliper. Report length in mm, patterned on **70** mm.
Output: **53.2** mm
